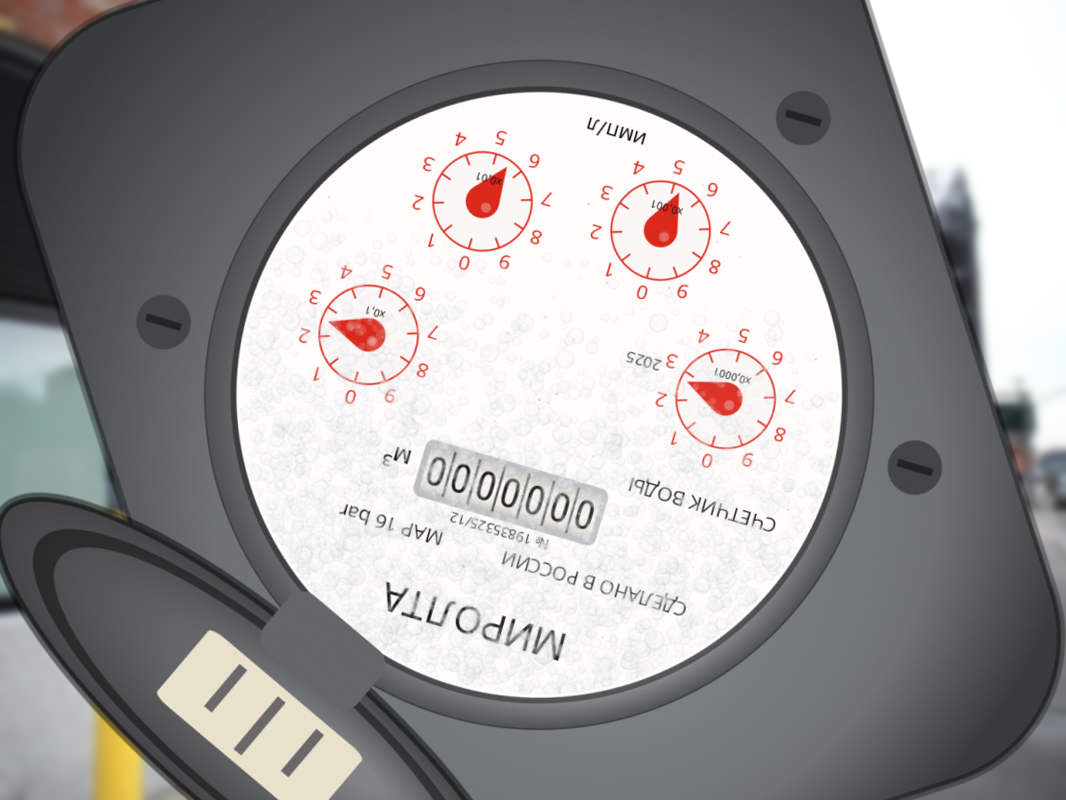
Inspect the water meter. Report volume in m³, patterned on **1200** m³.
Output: **0.2552** m³
